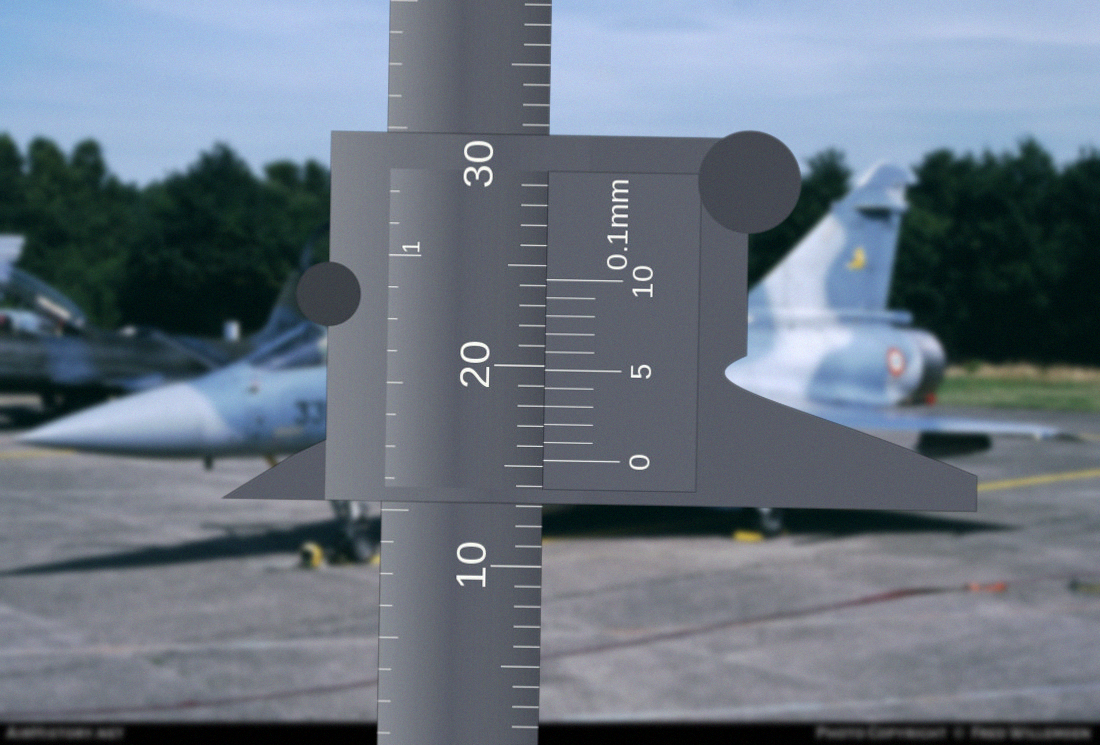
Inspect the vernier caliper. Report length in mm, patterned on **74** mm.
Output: **15.3** mm
